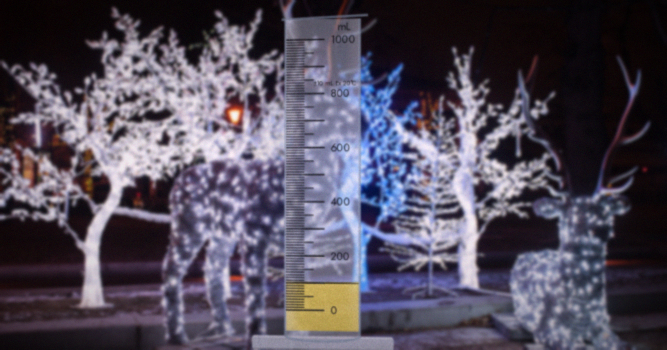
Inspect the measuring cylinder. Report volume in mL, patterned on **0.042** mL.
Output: **100** mL
